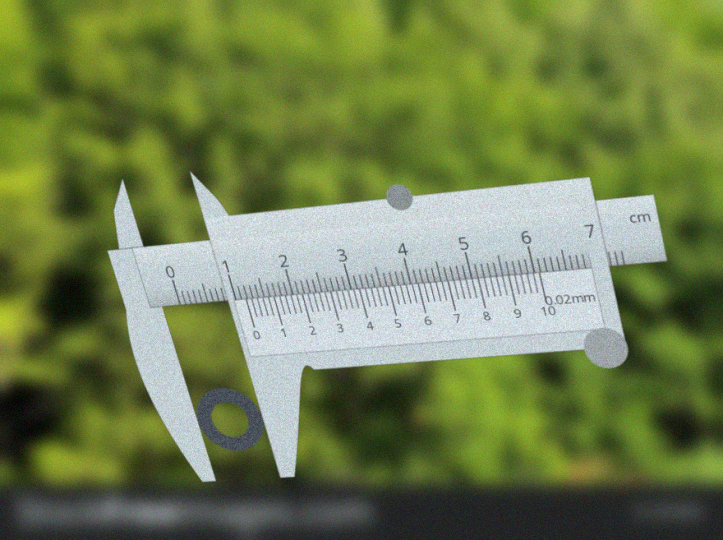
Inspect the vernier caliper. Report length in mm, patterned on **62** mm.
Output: **11.8** mm
